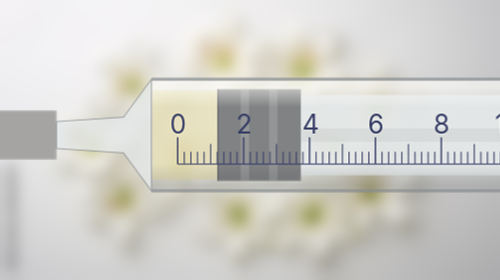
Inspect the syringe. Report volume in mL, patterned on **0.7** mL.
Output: **1.2** mL
